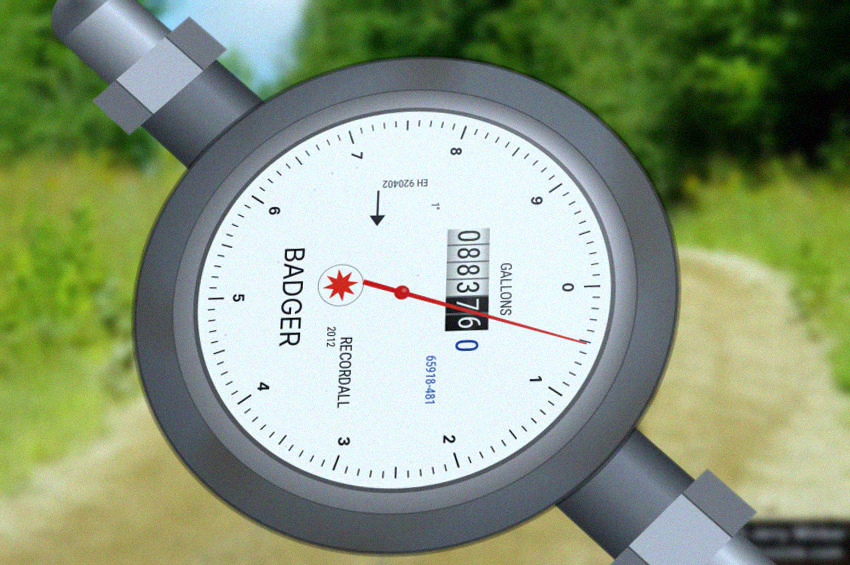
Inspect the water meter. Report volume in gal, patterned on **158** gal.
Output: **883760.5** gal
